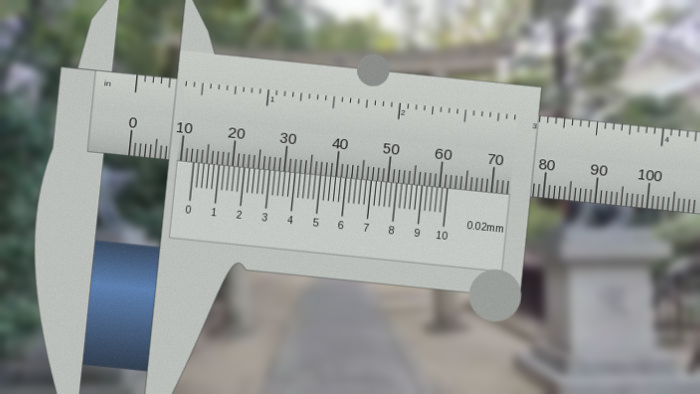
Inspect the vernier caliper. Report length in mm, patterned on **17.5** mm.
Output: **12.5** mm
